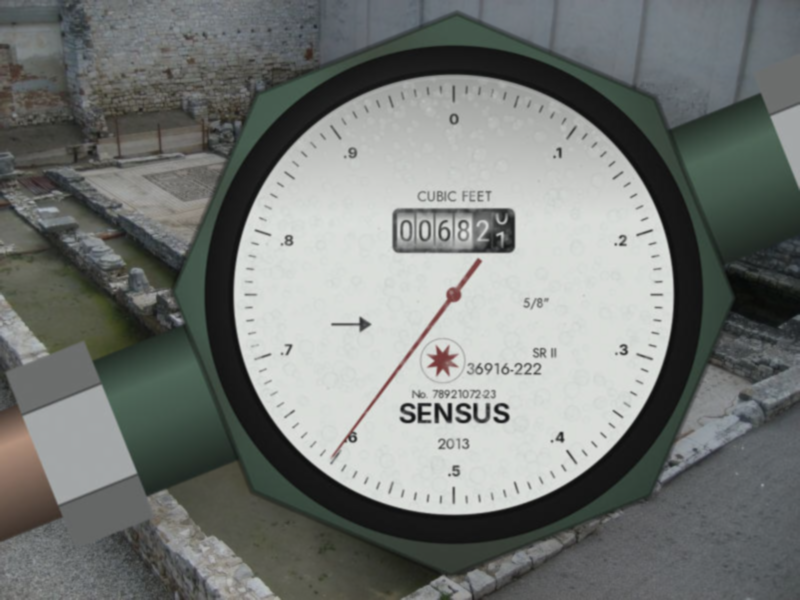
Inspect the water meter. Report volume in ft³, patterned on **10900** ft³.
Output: **6820.60** ft³
